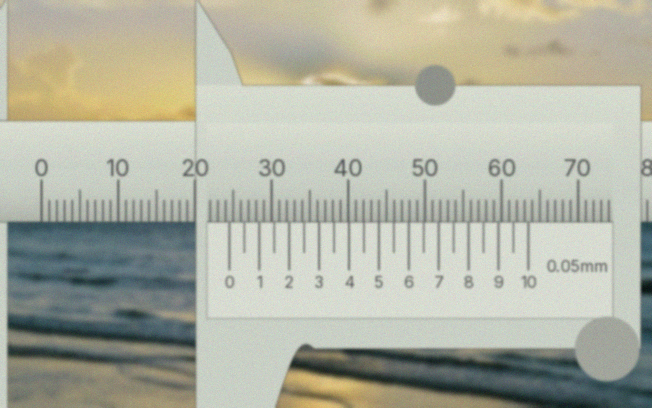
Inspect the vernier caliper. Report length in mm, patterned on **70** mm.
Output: **24.5** mm
